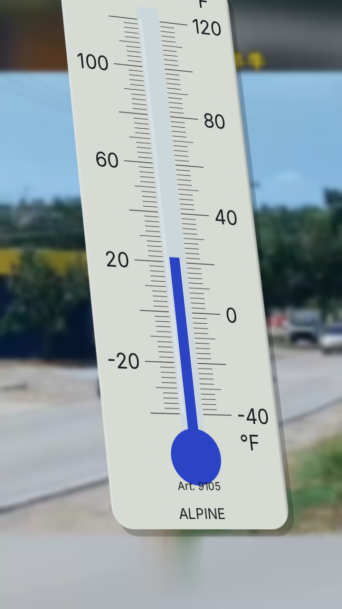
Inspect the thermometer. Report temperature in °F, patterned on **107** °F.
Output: **22** °F
